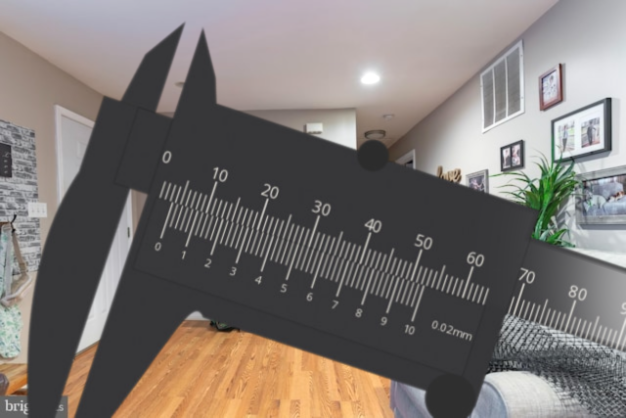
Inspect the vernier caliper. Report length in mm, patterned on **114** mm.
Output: **3.5** mm
